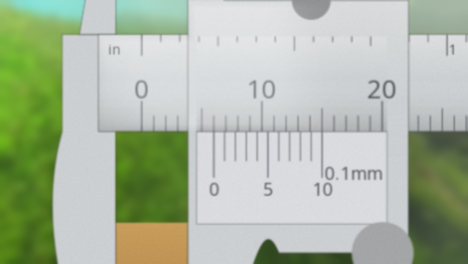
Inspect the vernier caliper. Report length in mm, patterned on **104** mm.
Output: **6.0** mm
